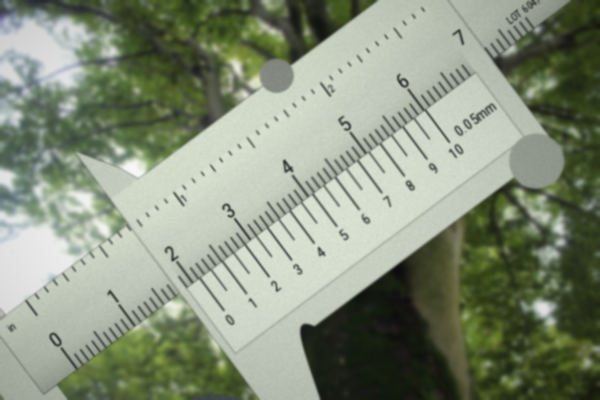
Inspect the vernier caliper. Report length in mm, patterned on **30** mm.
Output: **21.2** mm
